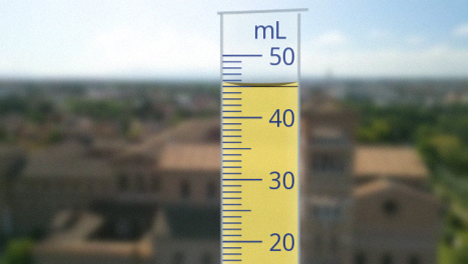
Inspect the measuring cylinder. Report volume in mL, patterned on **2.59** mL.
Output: **45** mL
